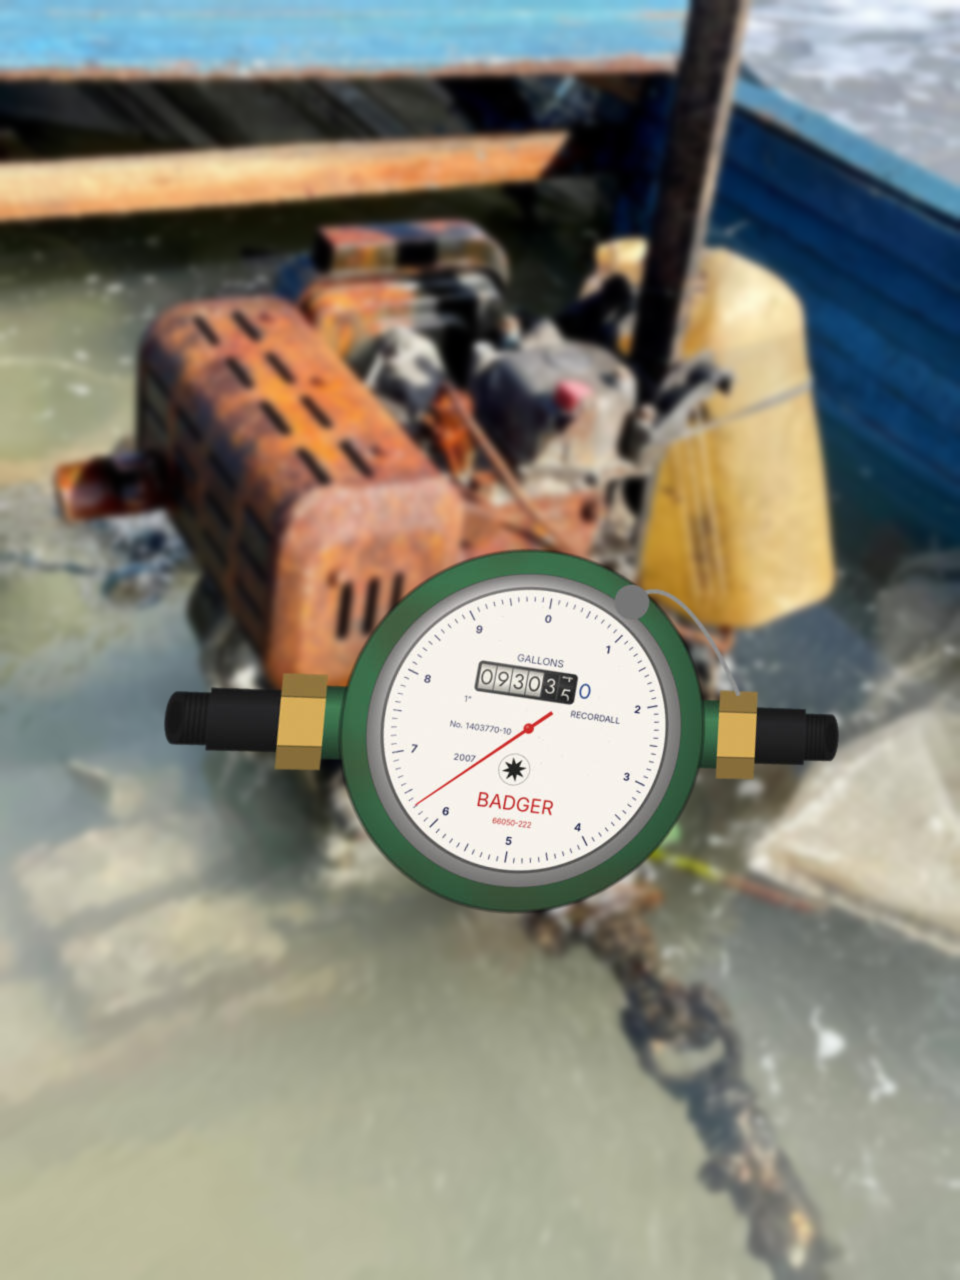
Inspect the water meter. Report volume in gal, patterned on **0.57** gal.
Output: **930346.3** gal
